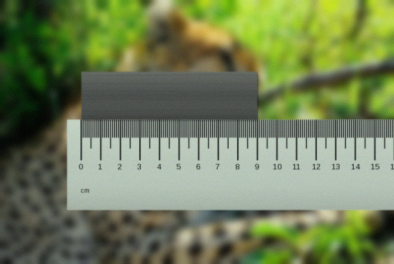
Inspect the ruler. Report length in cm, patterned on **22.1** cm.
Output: **9** cm
